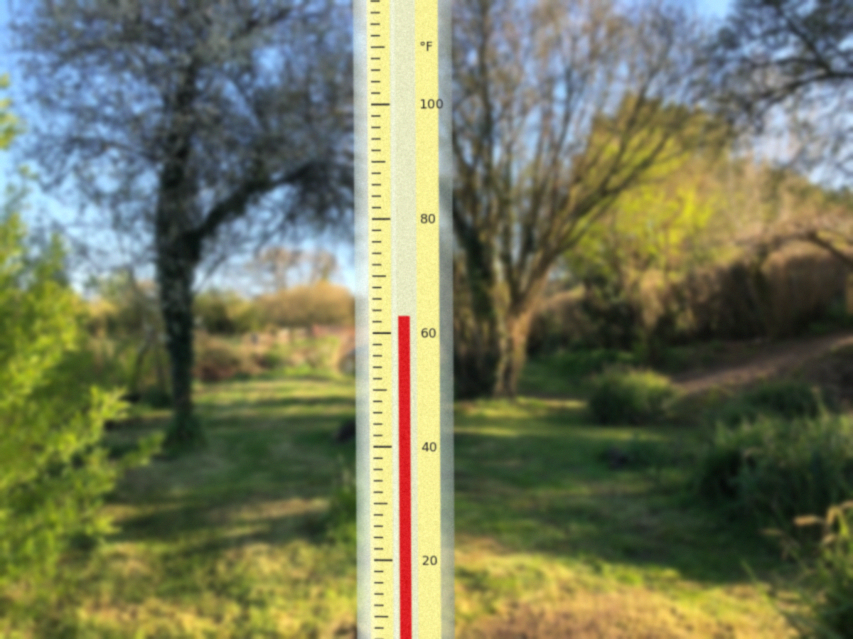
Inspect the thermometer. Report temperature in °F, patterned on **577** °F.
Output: **63** °F
